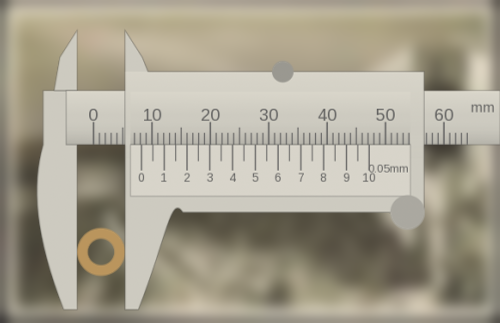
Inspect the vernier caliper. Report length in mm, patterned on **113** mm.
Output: **8.2** mm
